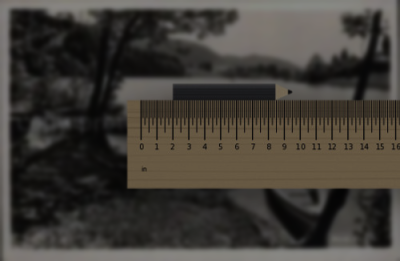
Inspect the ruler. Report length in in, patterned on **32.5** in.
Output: **7.5** in
